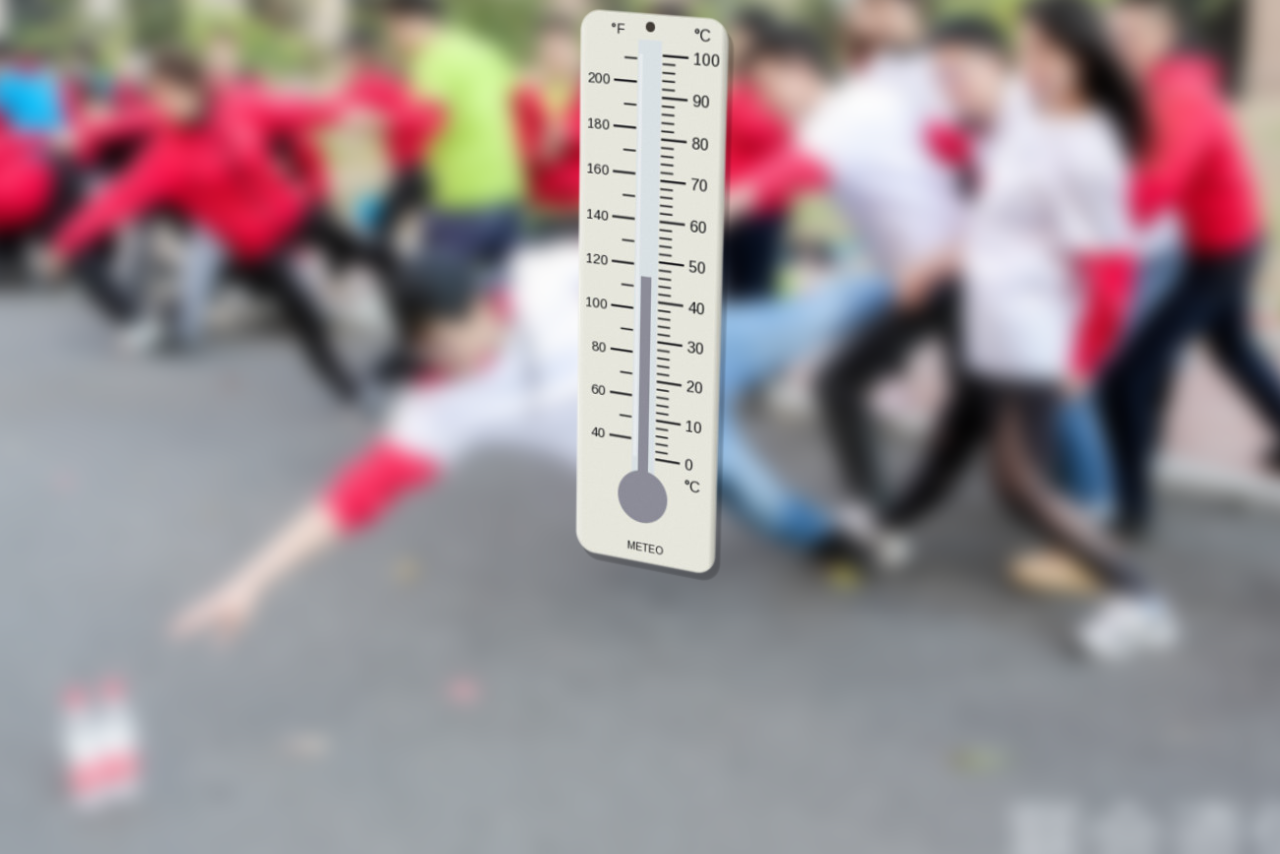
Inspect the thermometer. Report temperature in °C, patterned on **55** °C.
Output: **46** °C
